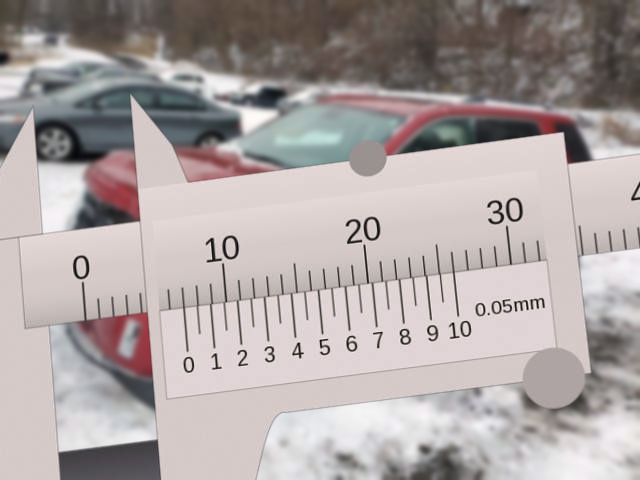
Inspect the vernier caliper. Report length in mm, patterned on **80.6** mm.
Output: **7.0** mm
